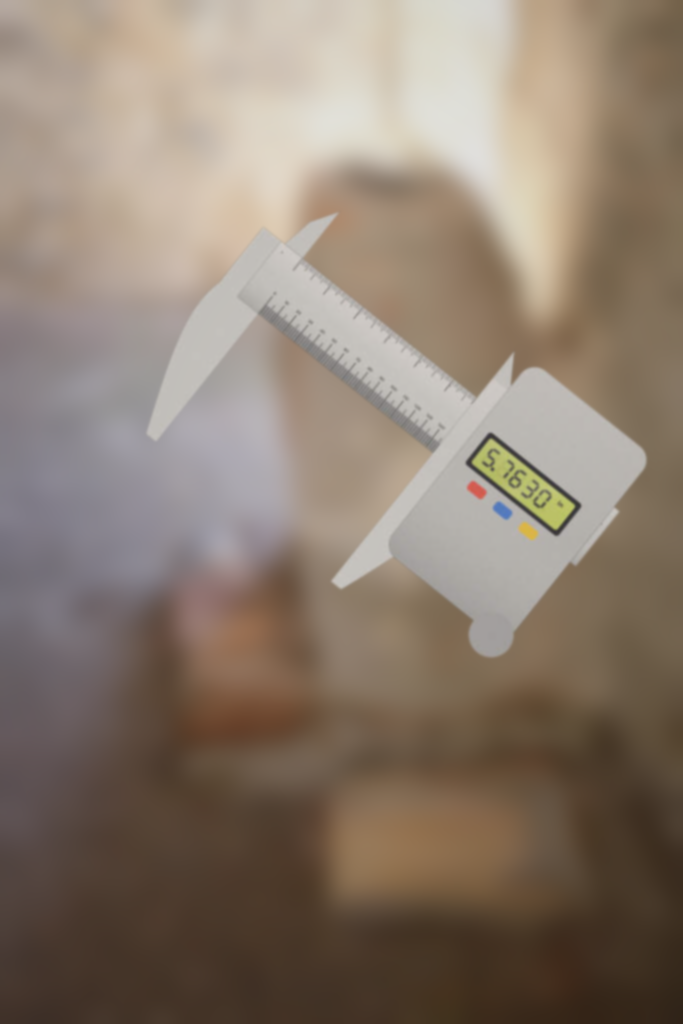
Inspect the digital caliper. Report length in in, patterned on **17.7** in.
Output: **5.7630** in
